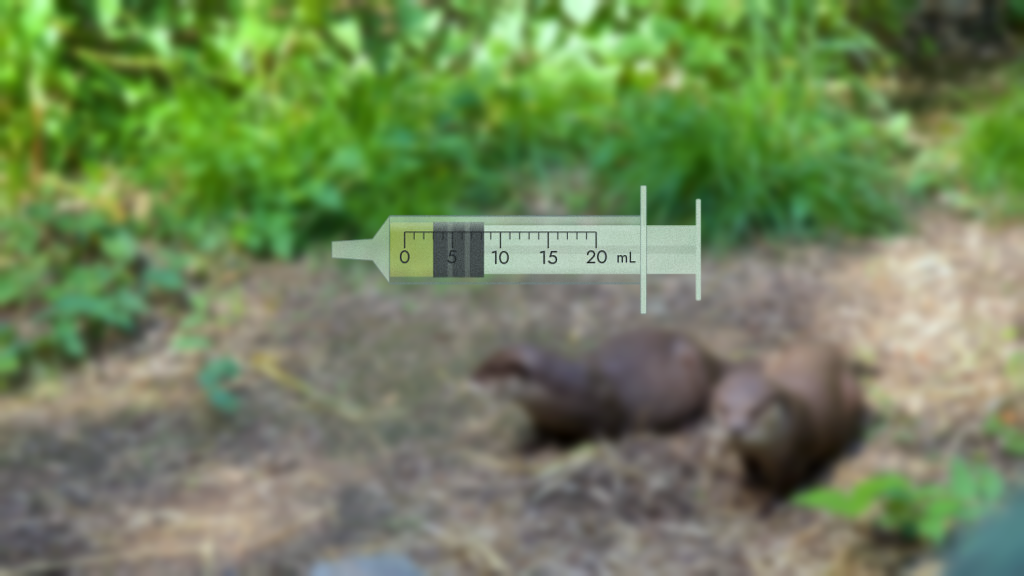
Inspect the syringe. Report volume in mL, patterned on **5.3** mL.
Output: **3** mL
